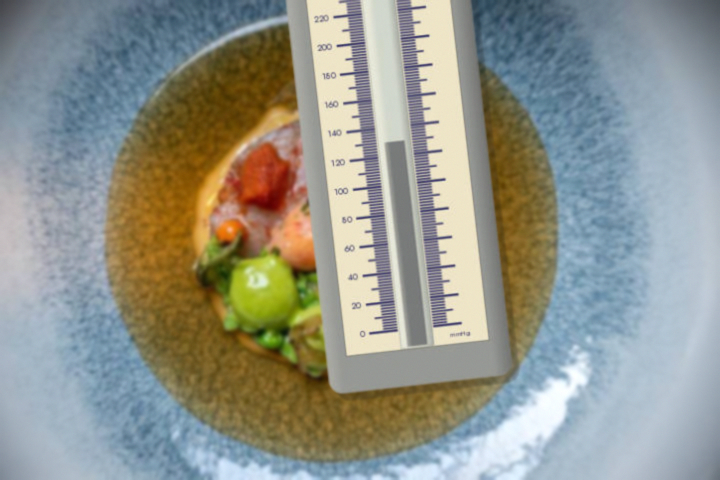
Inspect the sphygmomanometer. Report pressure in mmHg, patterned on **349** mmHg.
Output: **130** mmHg
